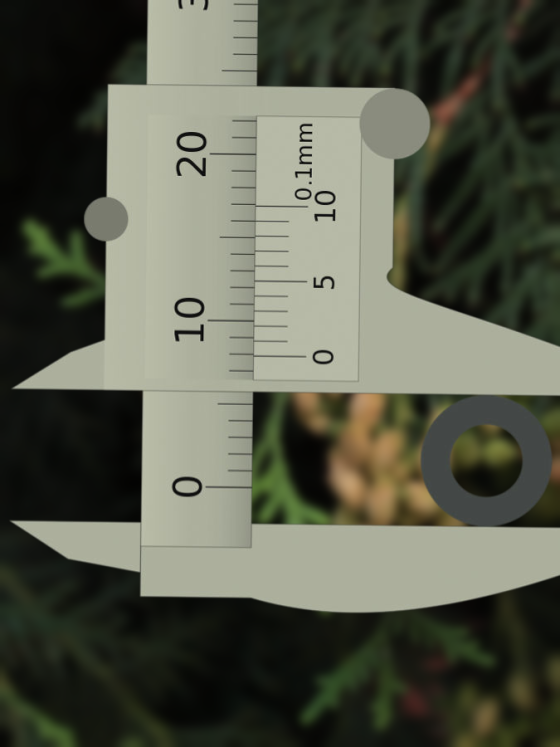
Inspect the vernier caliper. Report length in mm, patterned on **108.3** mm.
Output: **7.9** mm
